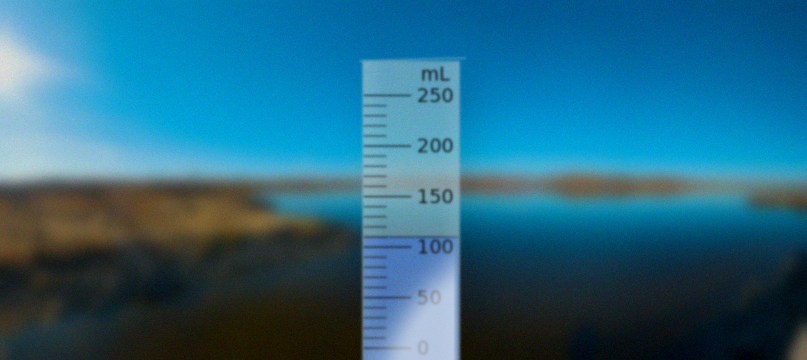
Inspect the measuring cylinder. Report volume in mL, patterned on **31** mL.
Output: **110** mL
